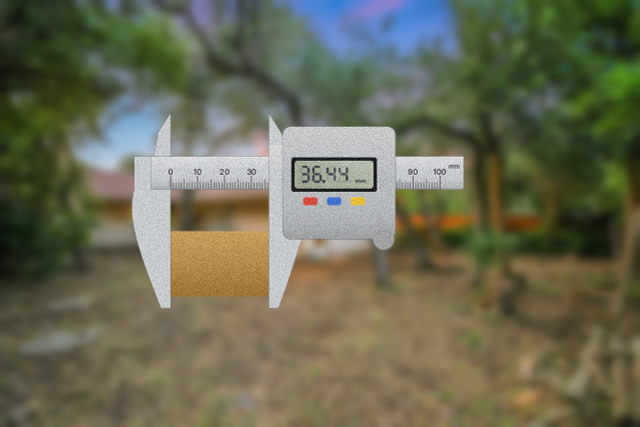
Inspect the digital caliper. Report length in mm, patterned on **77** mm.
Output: **36.44** mm
